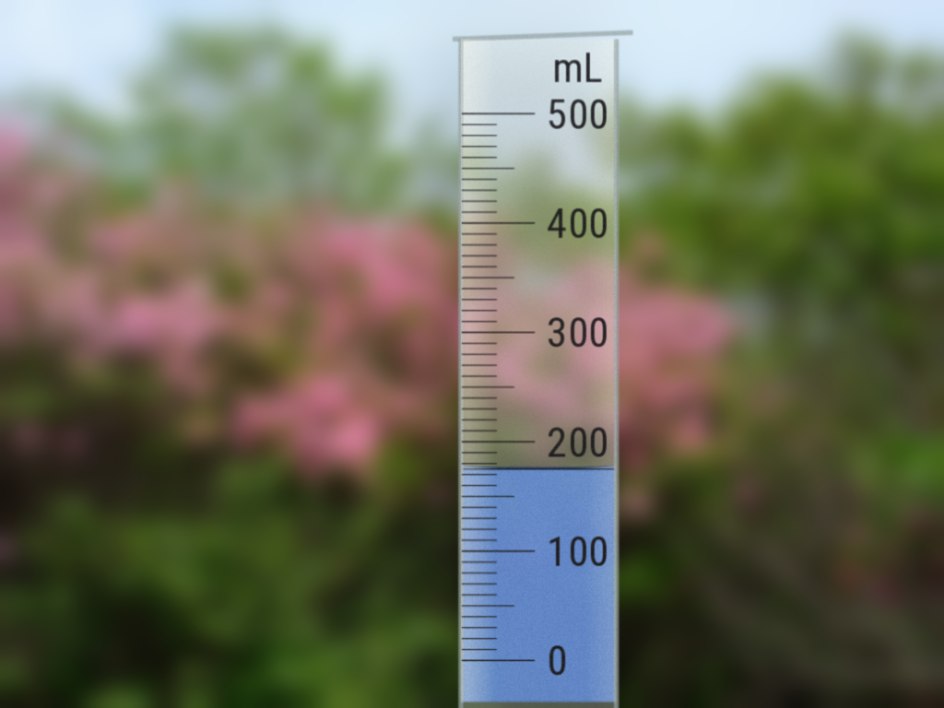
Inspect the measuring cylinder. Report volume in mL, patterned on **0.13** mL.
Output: **175** mL
